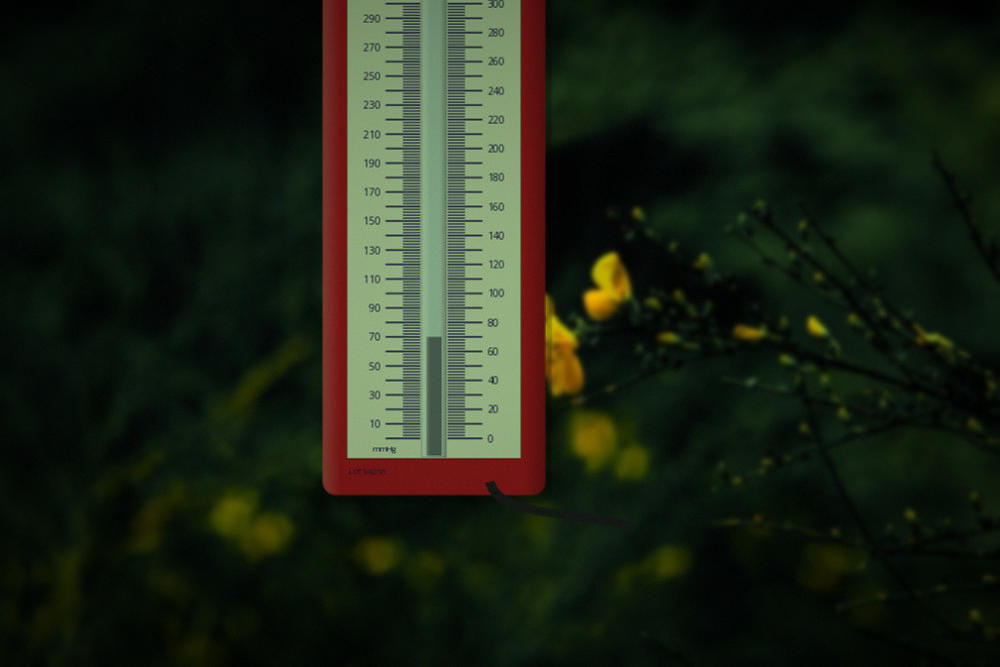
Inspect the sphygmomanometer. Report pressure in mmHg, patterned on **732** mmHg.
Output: **70** mmHg
